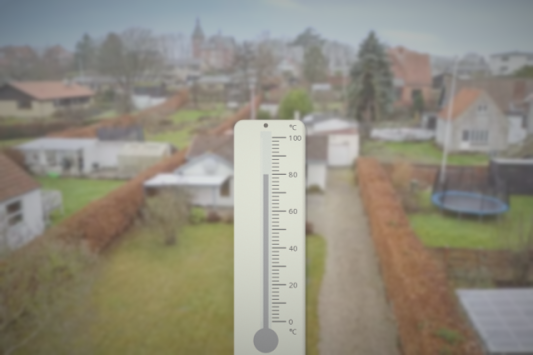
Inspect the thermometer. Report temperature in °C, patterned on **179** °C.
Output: **80** °C
